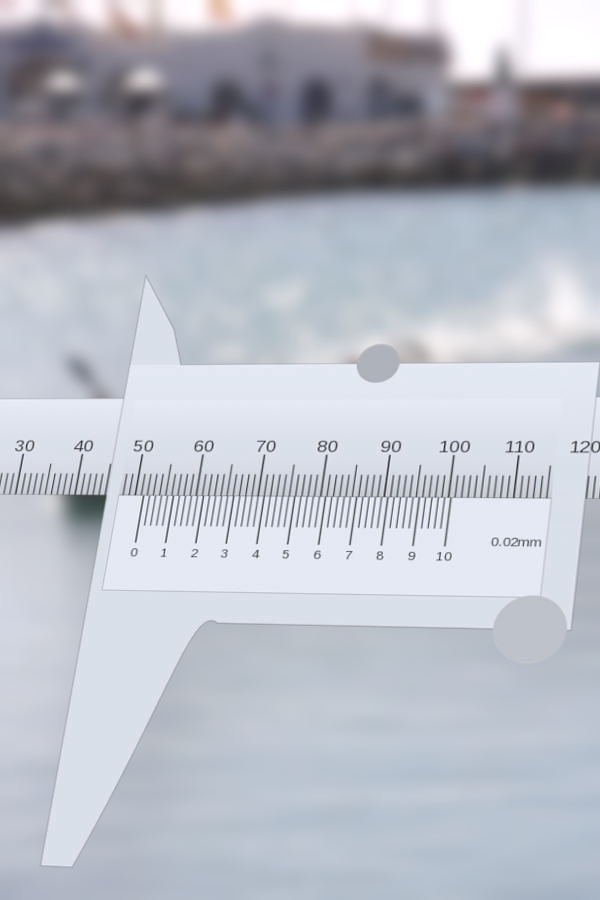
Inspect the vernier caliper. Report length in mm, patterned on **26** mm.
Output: **51.4** mm
